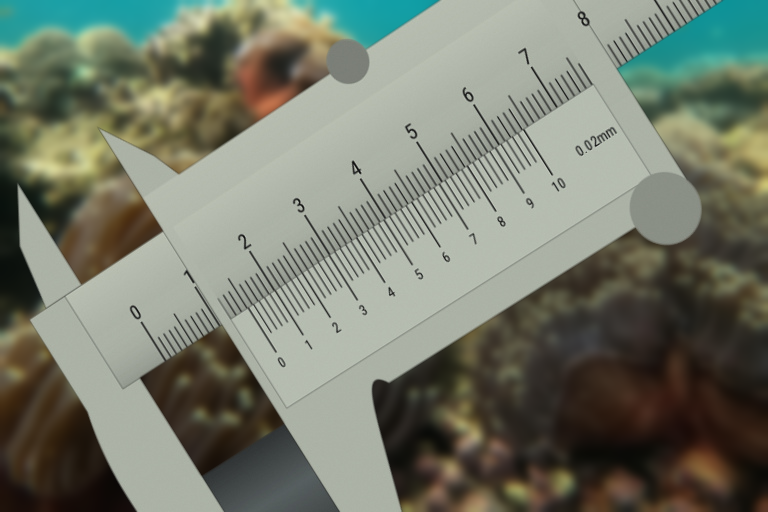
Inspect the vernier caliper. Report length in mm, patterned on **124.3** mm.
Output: **15.2** mm
